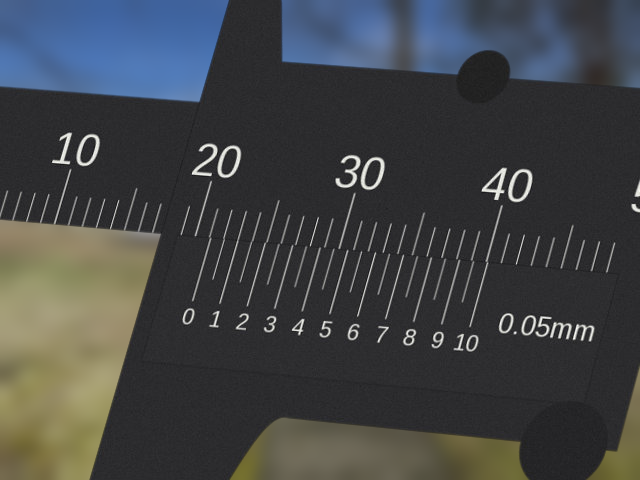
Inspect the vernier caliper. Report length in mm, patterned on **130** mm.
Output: **21.1** mm
